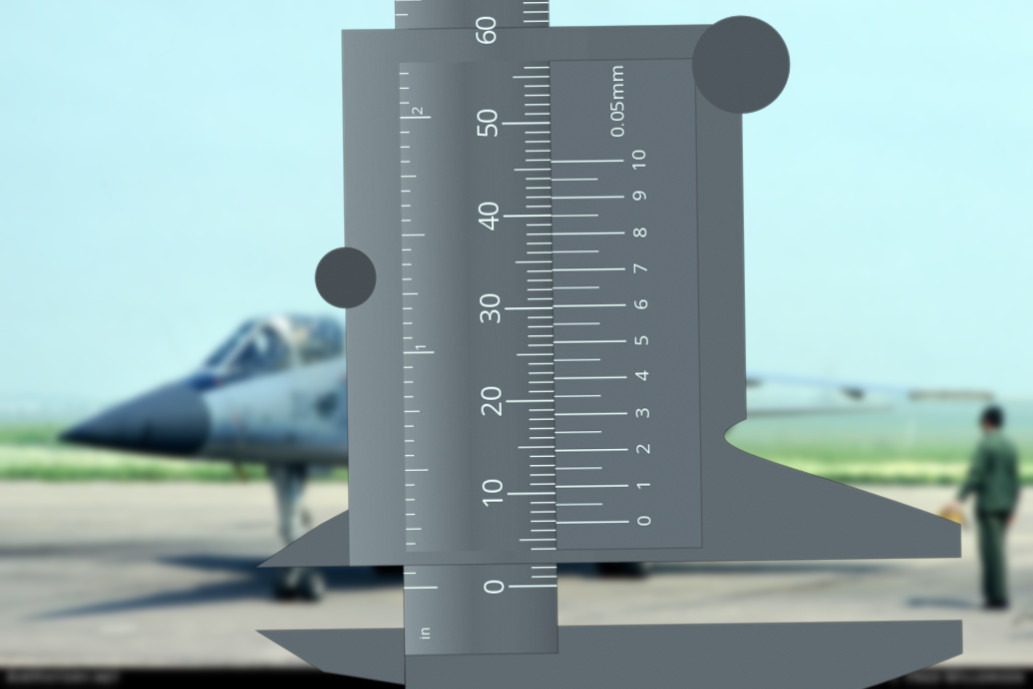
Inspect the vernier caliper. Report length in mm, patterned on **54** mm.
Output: **6.8** mm
